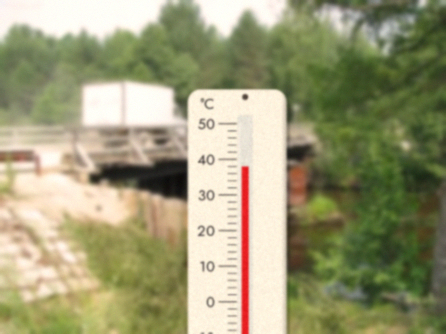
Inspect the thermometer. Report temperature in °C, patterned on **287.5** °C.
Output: **38** °C
